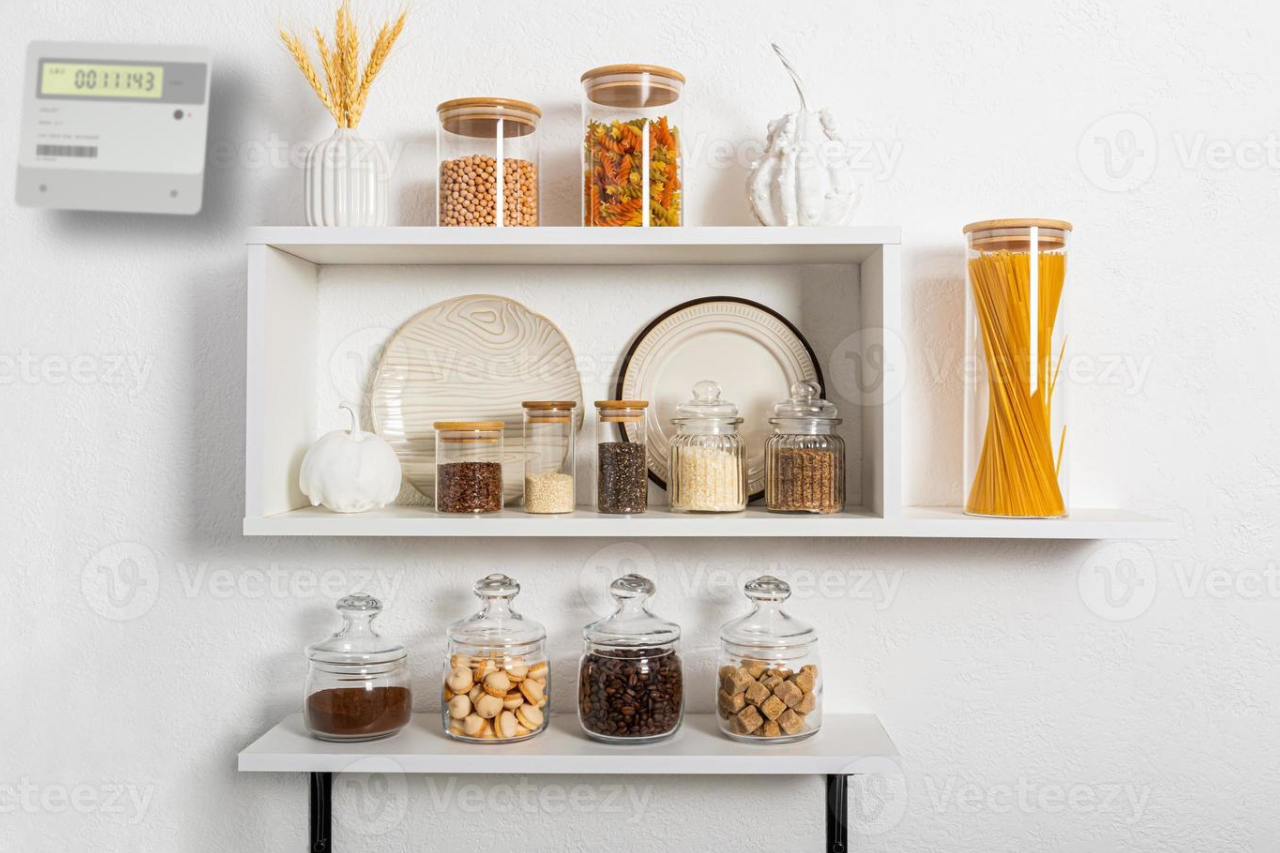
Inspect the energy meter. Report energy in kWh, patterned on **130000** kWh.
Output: **11143** kWh
